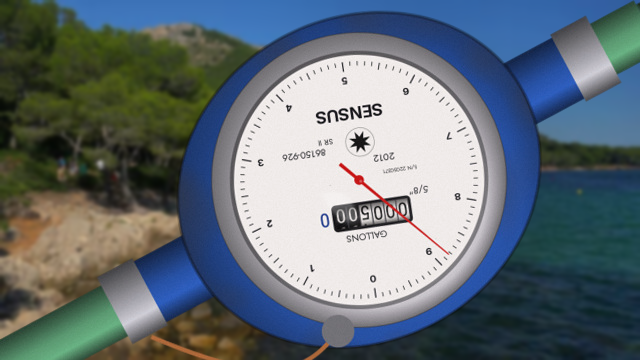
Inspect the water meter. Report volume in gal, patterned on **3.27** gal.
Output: **4998.8** gal
